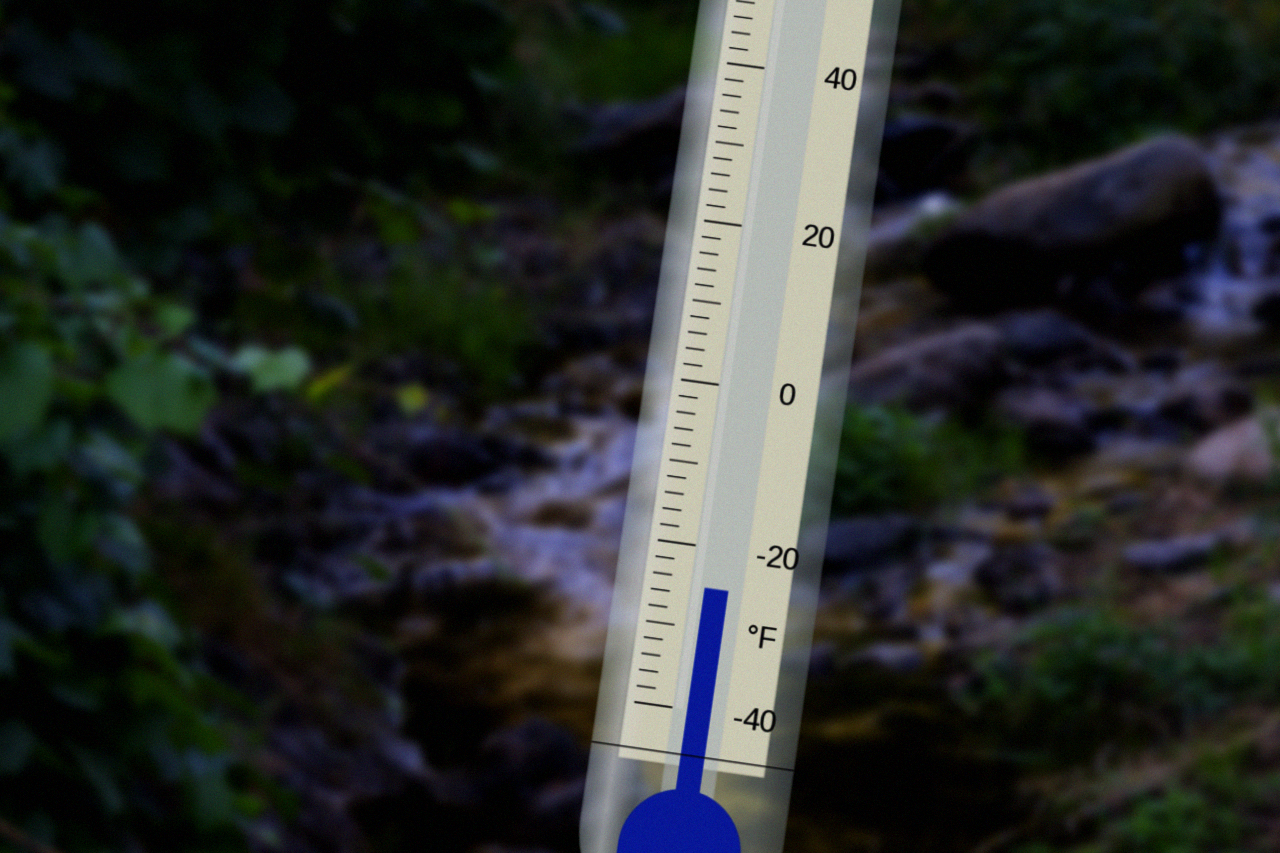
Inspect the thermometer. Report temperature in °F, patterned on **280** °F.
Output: **-25** °F
